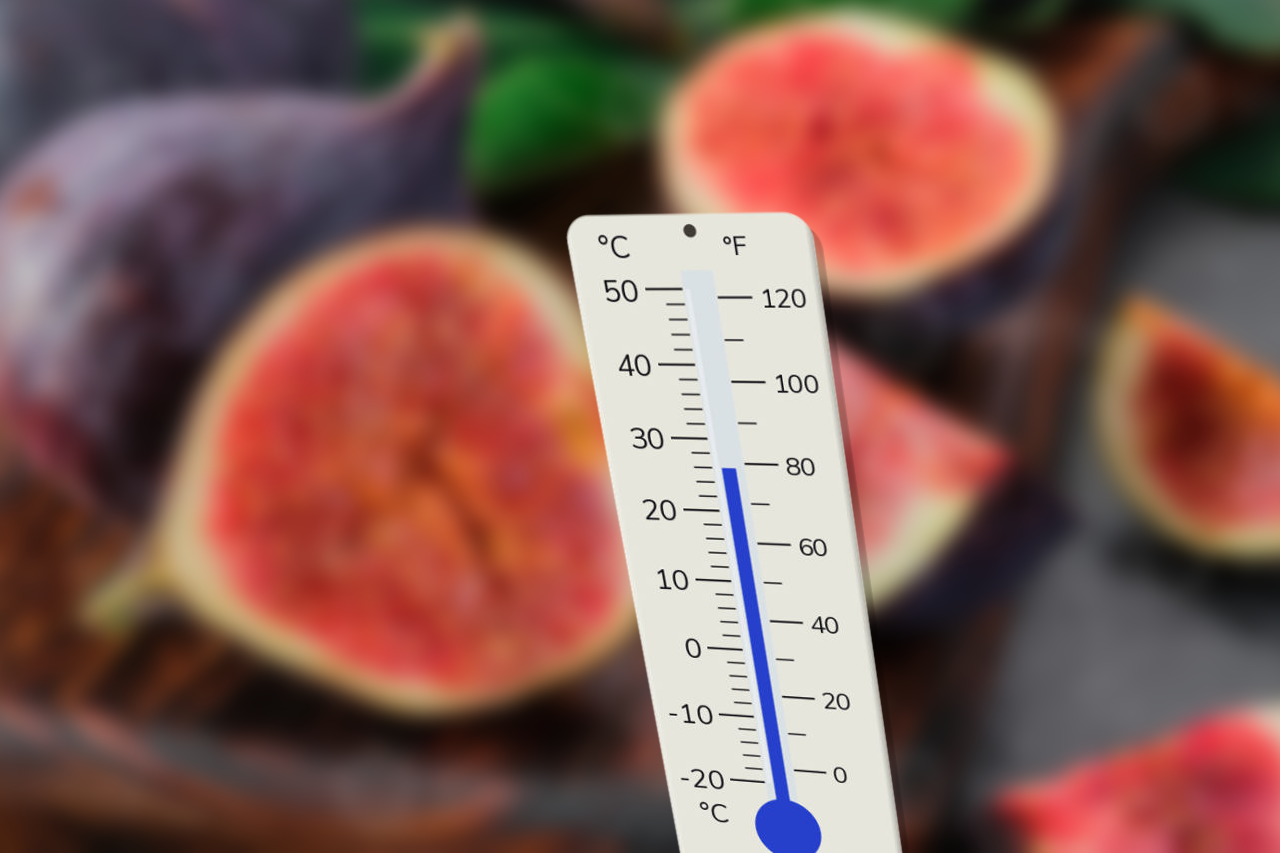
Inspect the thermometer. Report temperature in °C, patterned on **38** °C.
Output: **26** °C
